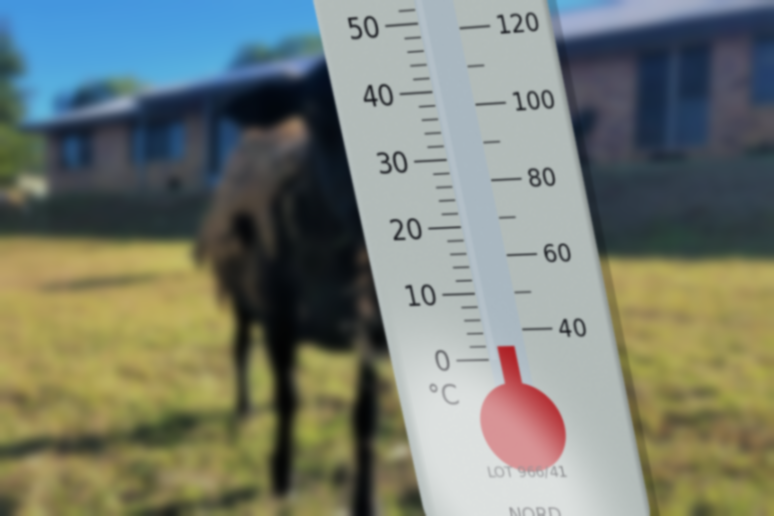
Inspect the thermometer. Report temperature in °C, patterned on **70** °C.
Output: **2** °C
